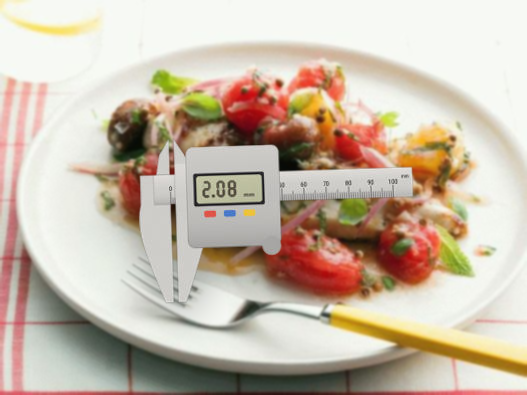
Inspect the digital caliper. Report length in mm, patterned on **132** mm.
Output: **2.08** mm
